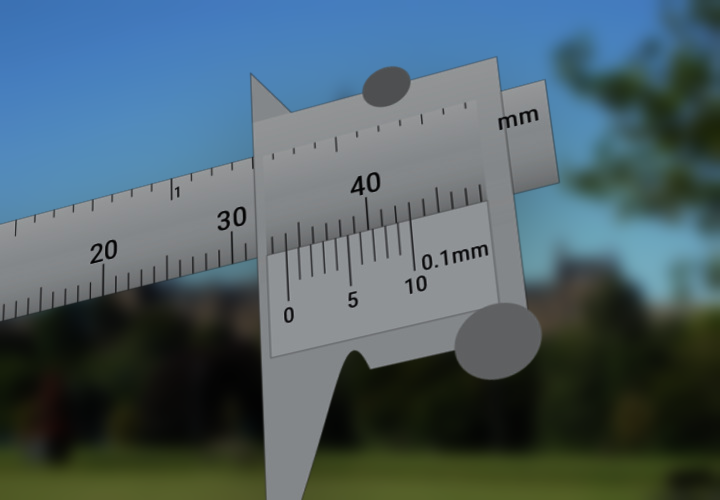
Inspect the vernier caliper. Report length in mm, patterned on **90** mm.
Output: **34.0** mm
